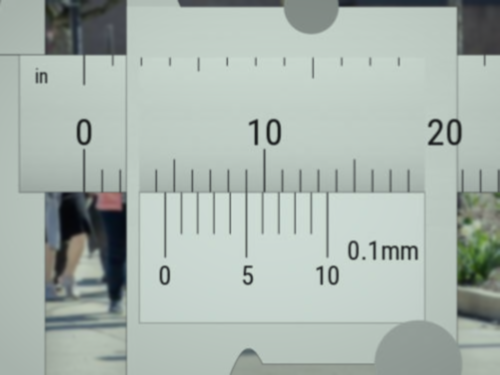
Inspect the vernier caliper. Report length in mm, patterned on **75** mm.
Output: **4.5** mm
